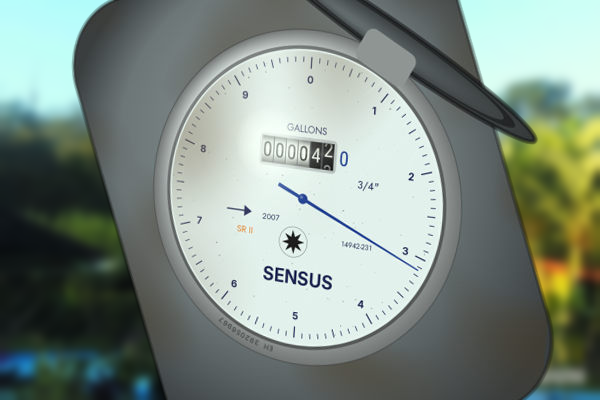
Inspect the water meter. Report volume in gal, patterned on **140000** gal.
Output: **423.1** gal
